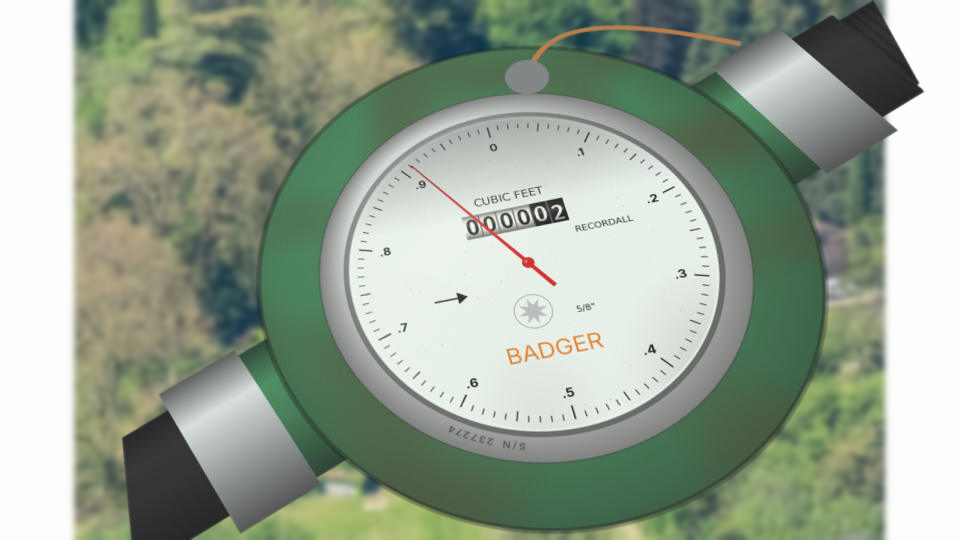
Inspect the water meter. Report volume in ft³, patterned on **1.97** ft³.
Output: **1.91** ft³
